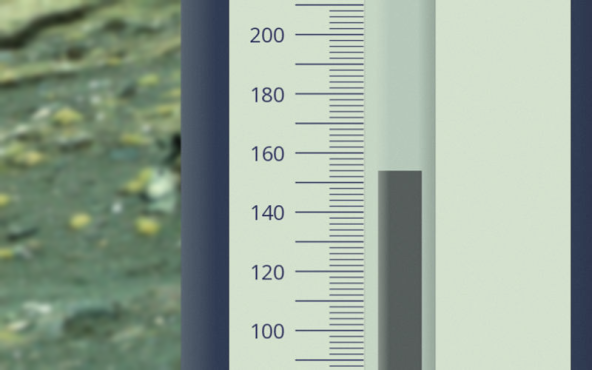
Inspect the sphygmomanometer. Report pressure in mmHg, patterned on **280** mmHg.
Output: **154** mmHg
